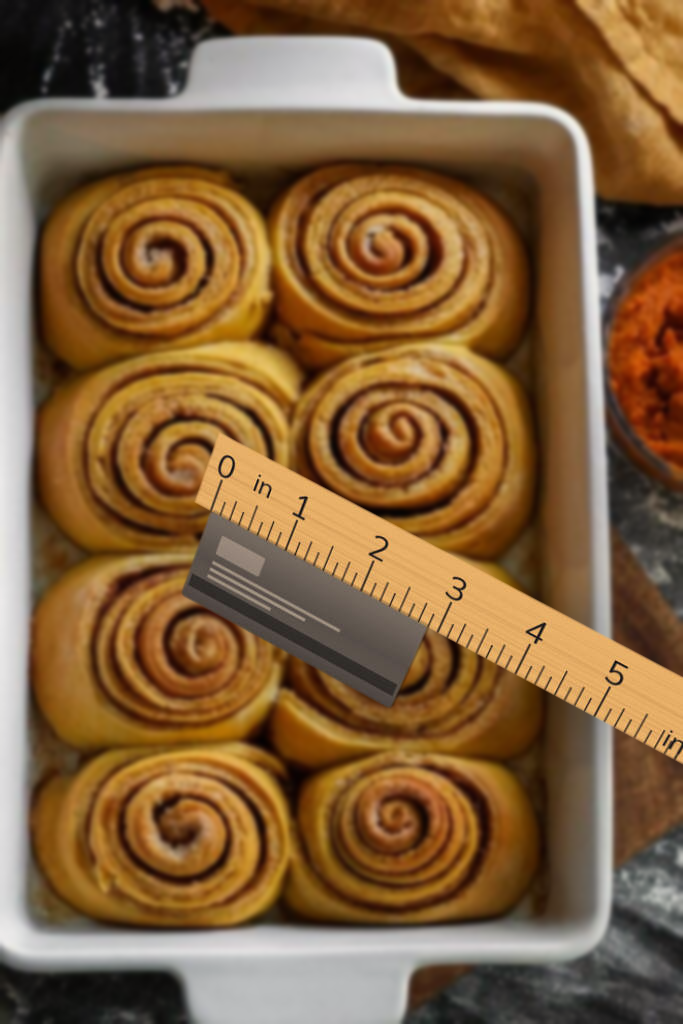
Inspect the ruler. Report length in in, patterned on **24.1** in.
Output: **2.875** in
